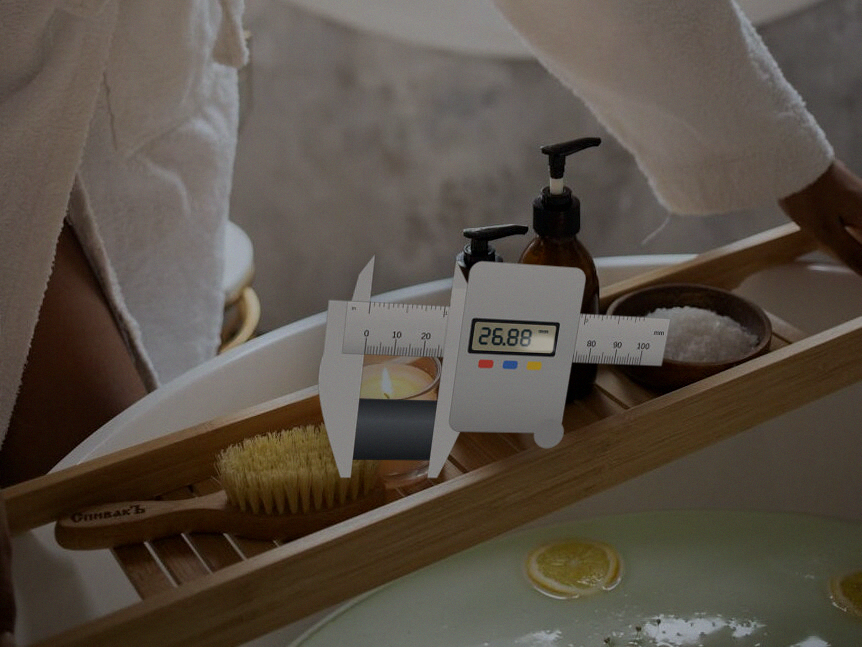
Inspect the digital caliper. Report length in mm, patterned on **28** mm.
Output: **26.88** mm
